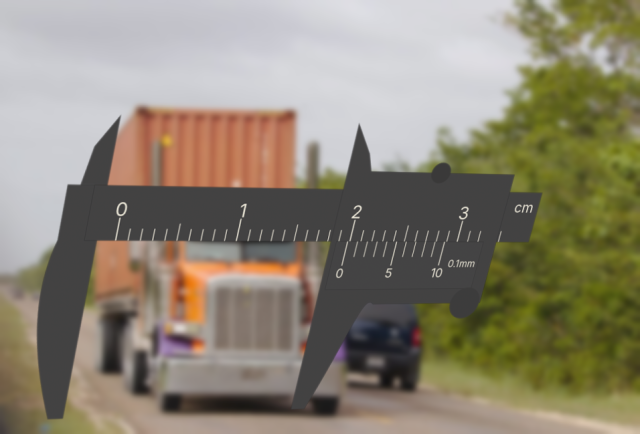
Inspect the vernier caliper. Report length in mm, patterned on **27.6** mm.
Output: **19.8** mm
